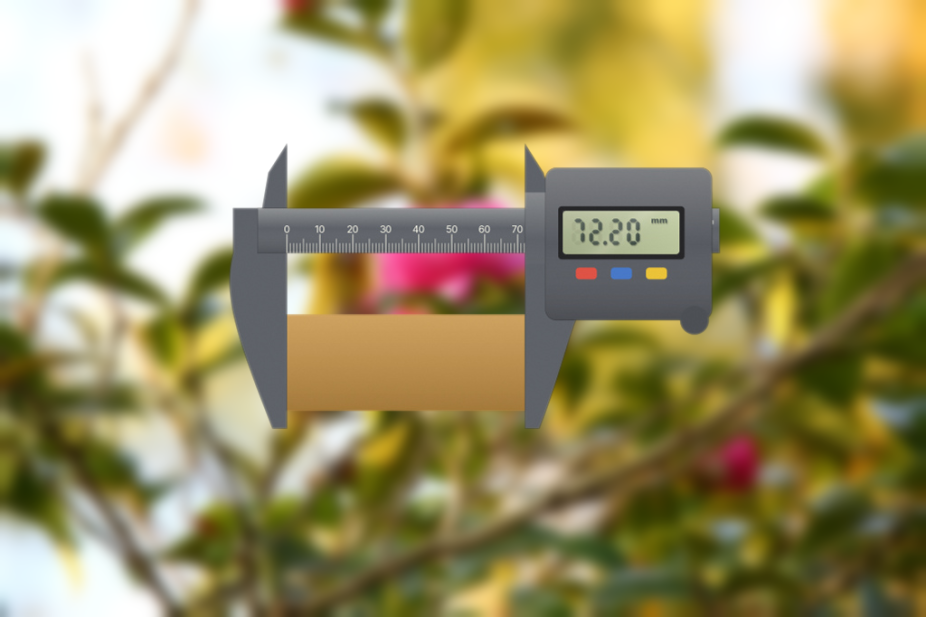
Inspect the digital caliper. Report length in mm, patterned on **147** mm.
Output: **72.20** mm
